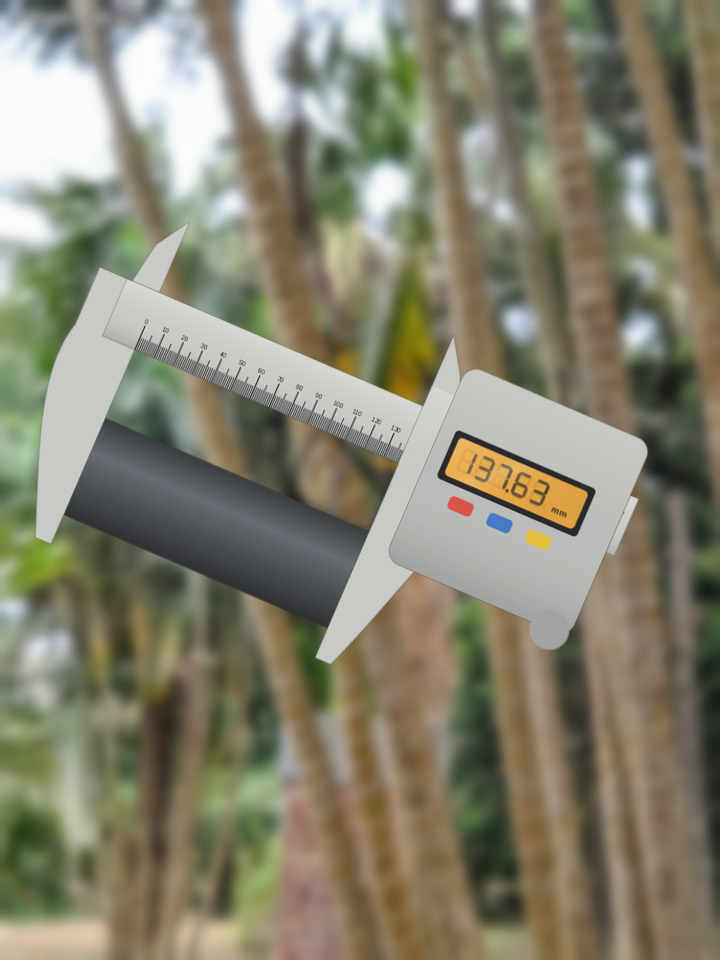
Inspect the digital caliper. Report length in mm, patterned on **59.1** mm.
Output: **137.63** mm
